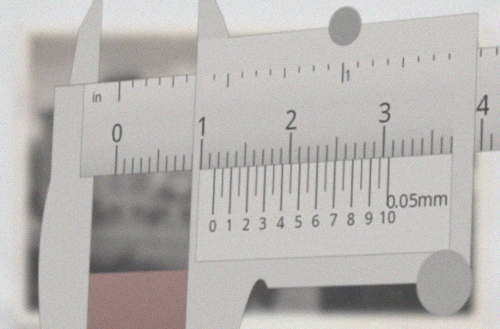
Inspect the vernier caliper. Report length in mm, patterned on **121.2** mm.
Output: **11.6** mm
